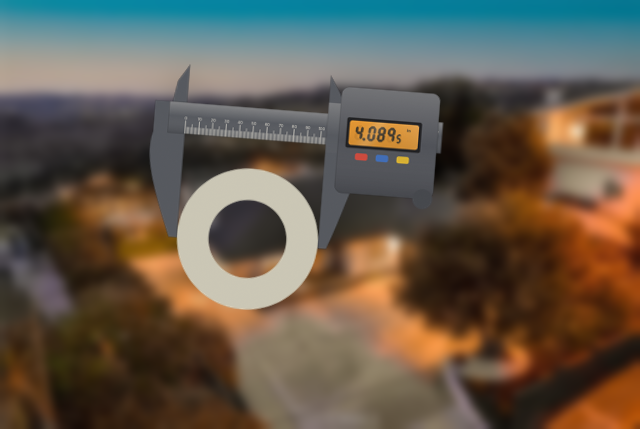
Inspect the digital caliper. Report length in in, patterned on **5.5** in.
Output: **4.0895** in
